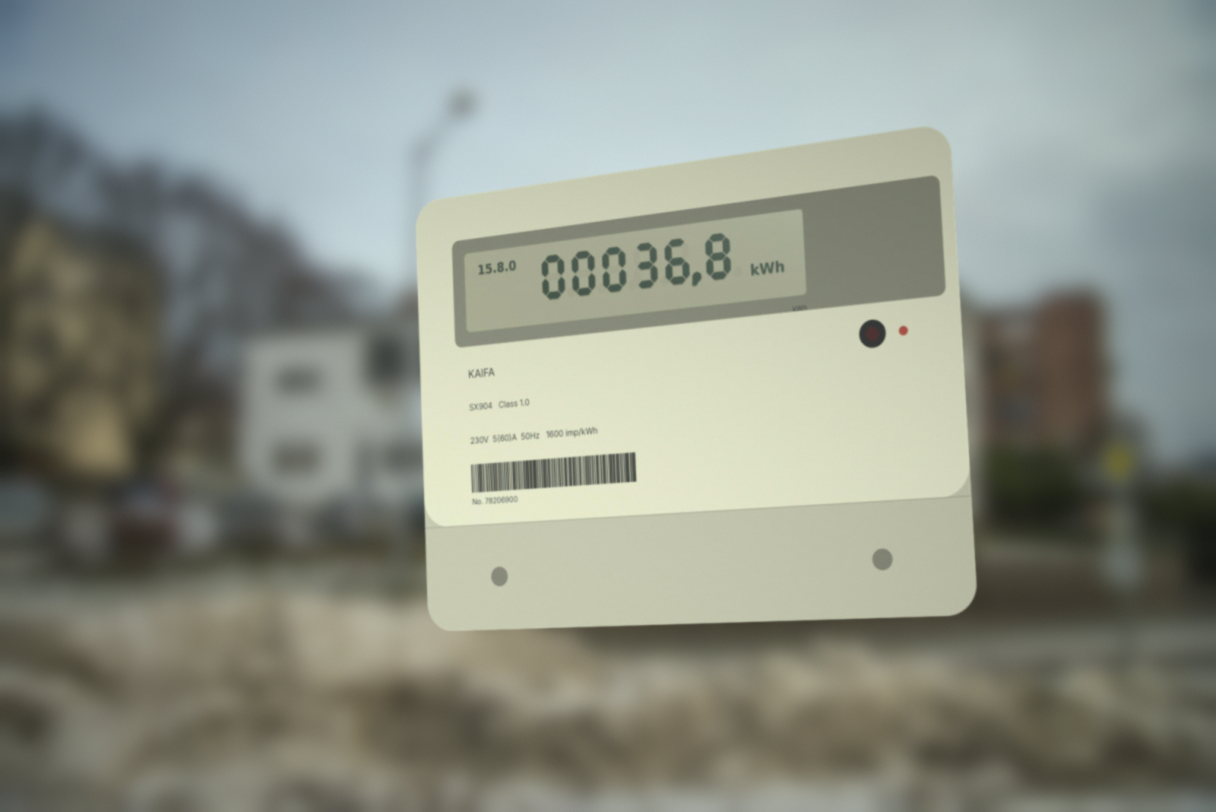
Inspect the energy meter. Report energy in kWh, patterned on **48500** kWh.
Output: **36.8** kWh
